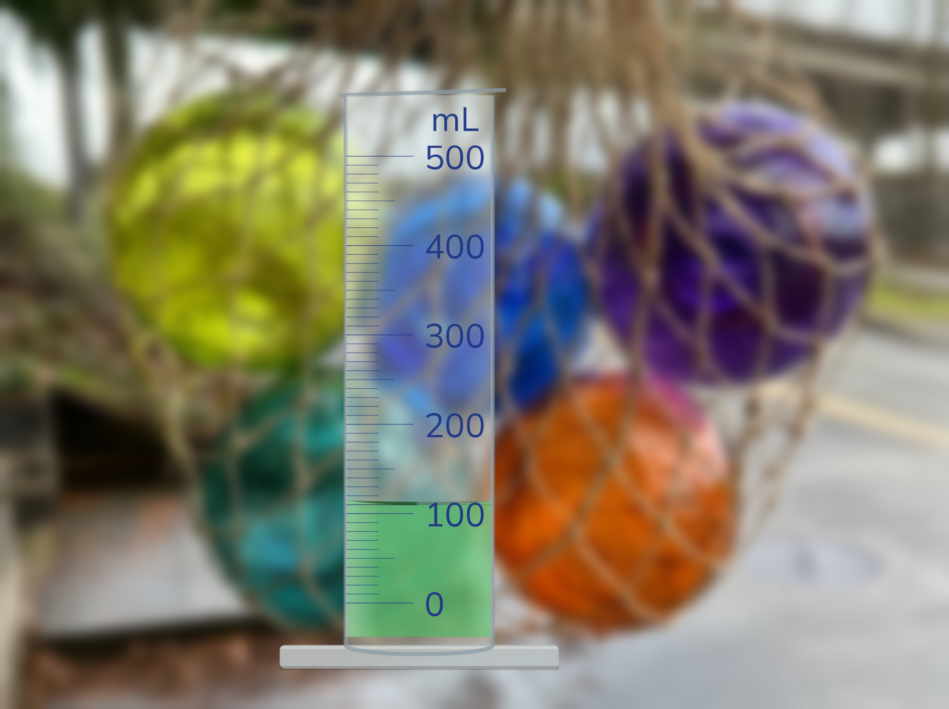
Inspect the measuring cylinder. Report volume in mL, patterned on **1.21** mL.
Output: **110** mL
